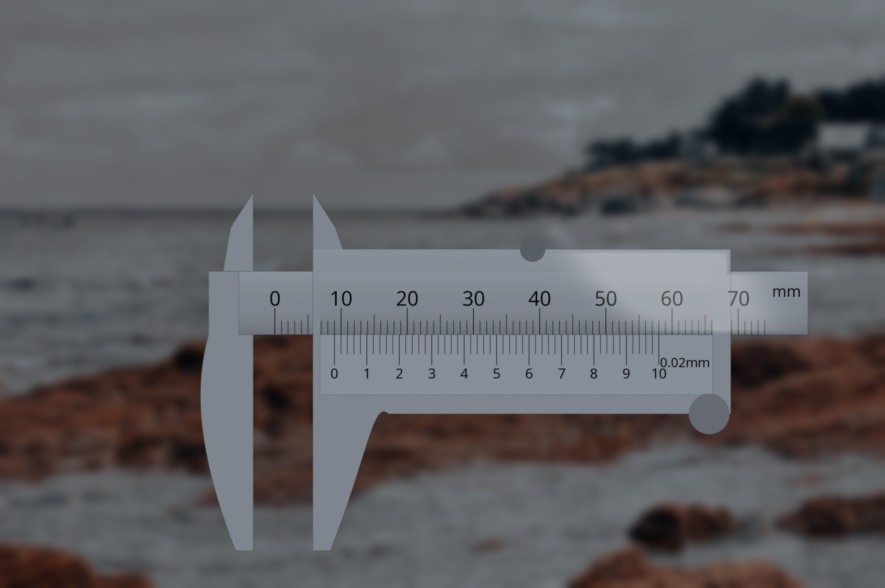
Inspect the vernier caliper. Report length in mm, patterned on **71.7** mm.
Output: **9.0** mm
